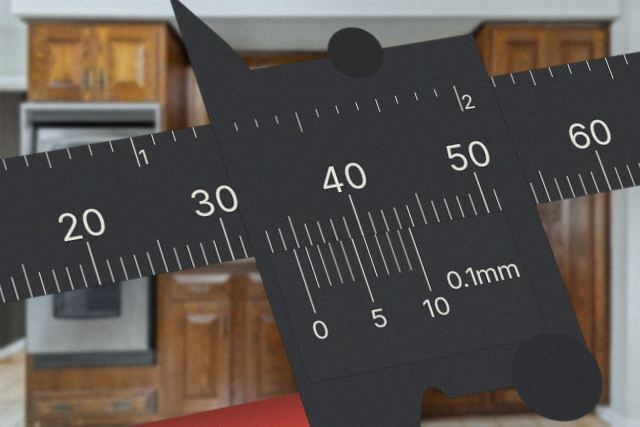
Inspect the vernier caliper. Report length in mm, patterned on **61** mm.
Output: **34.6** mm
